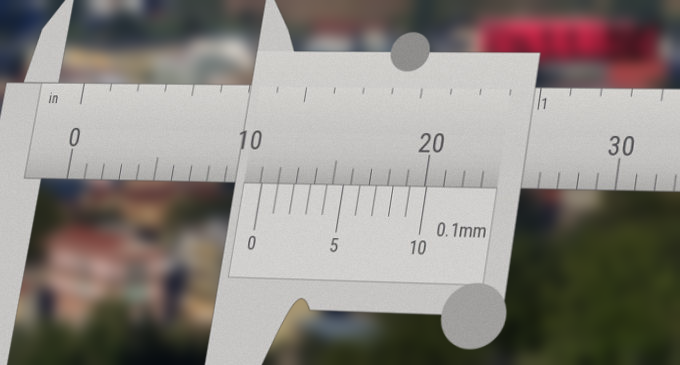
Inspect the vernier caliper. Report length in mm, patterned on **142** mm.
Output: **11.1** mm
